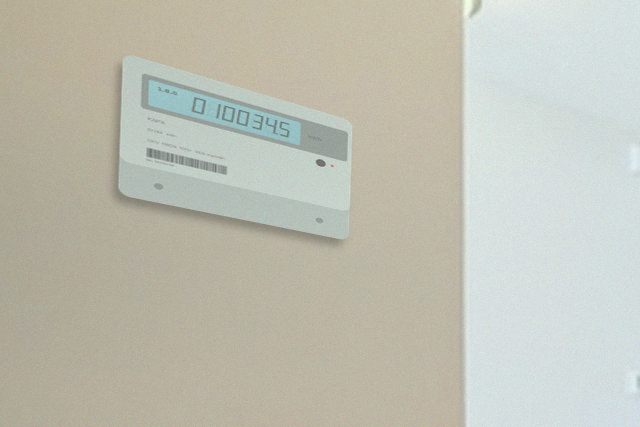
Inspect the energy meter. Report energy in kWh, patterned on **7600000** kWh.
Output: **10034.5** kWh
